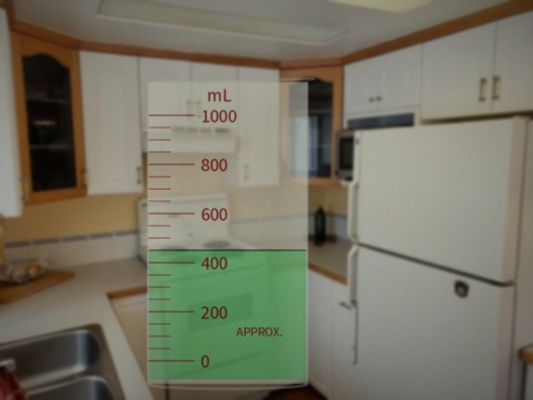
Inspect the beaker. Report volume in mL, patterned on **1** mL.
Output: **450** mL
